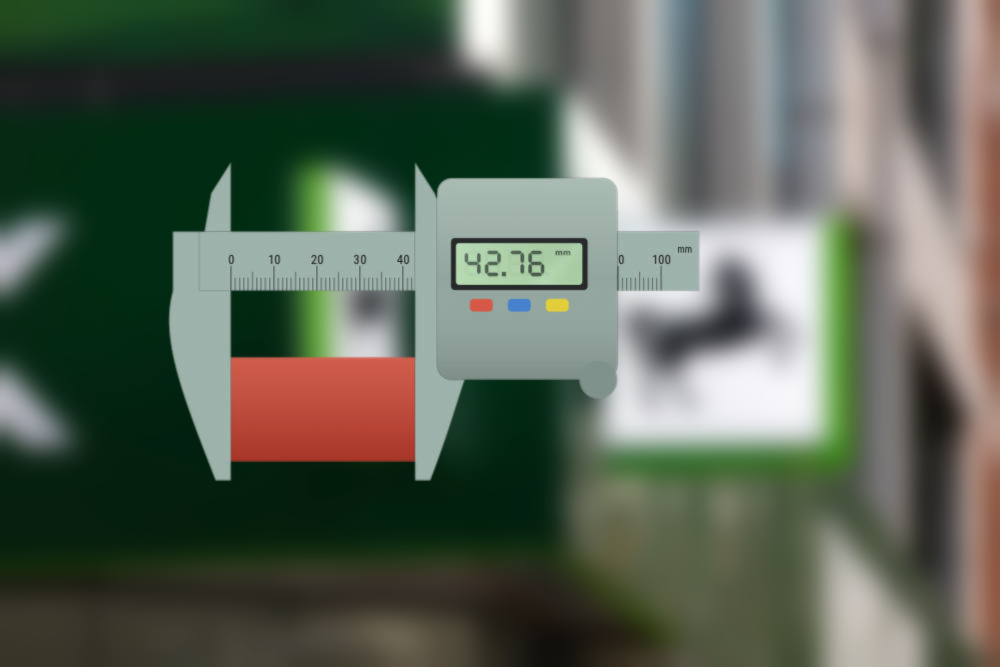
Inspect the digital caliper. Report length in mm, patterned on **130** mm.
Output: **42.76** mm
